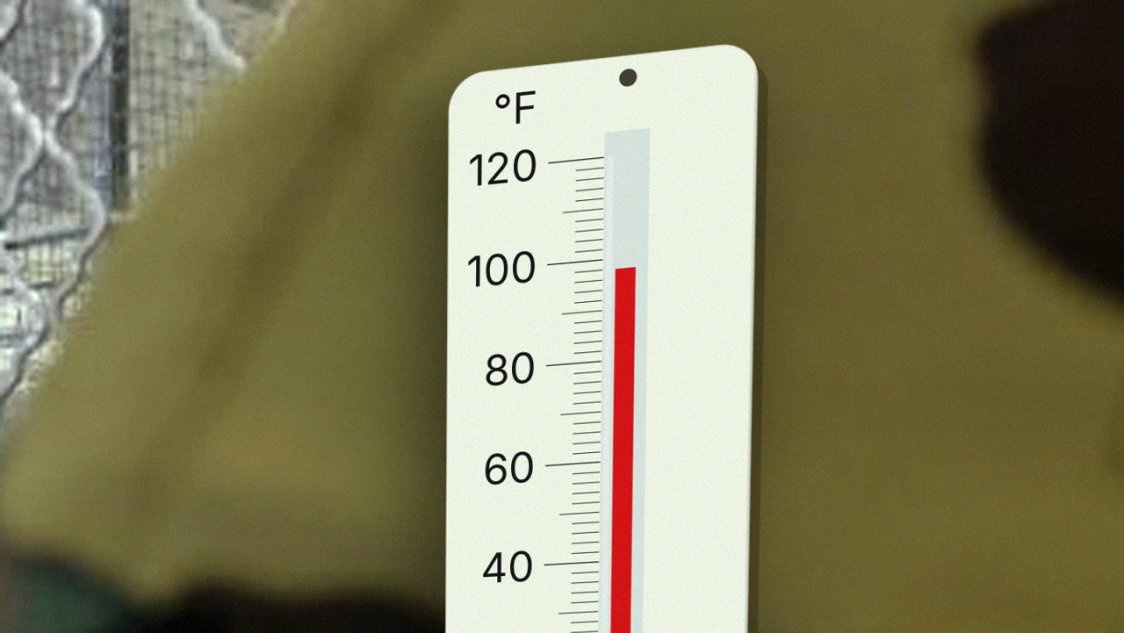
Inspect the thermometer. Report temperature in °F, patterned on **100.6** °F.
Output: **98** °F
